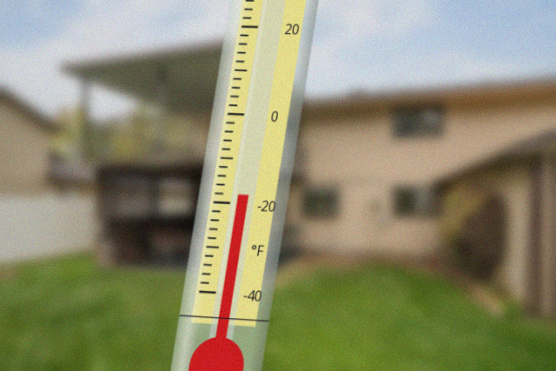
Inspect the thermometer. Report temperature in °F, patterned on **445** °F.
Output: **-18** °F
